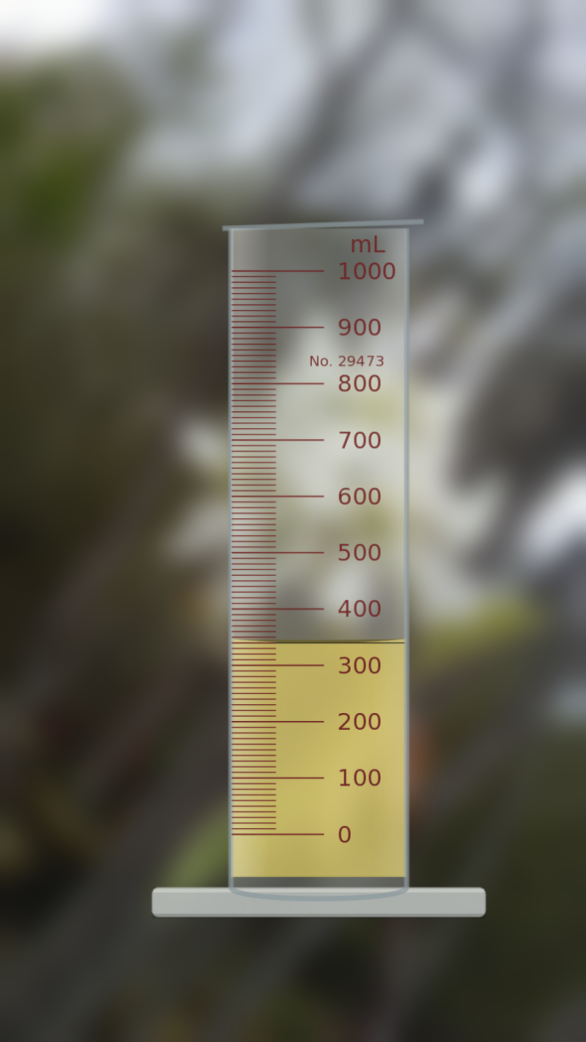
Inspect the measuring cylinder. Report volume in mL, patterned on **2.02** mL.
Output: **340** mL
